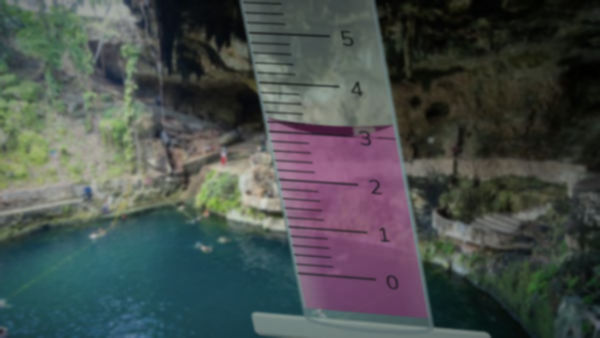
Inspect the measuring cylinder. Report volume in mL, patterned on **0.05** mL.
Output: **3** mL
